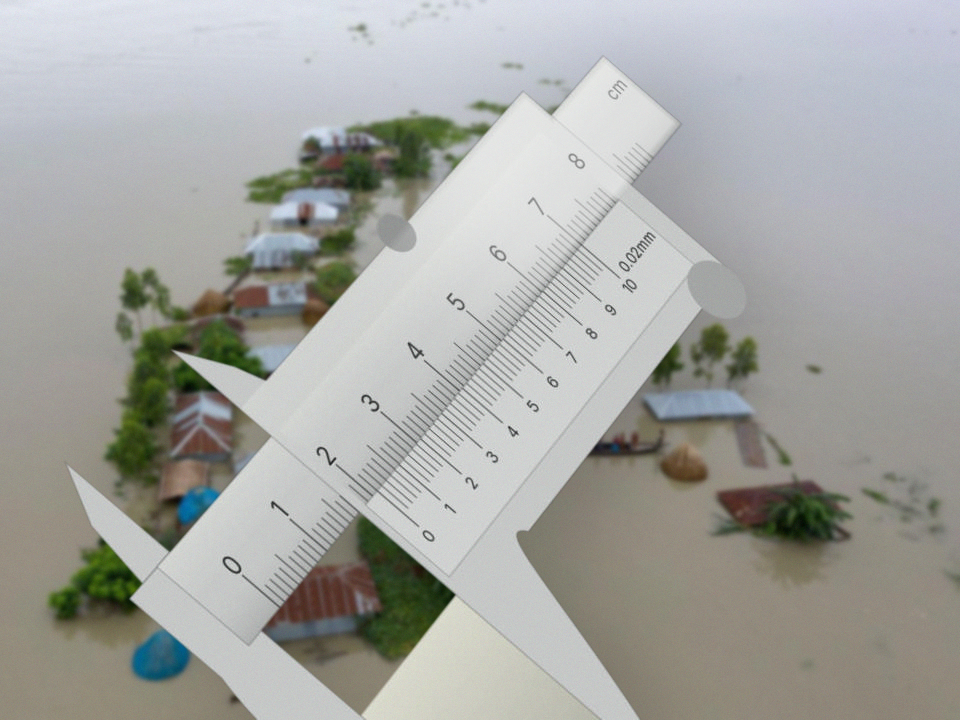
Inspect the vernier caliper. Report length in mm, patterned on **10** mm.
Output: **21.0** mm
